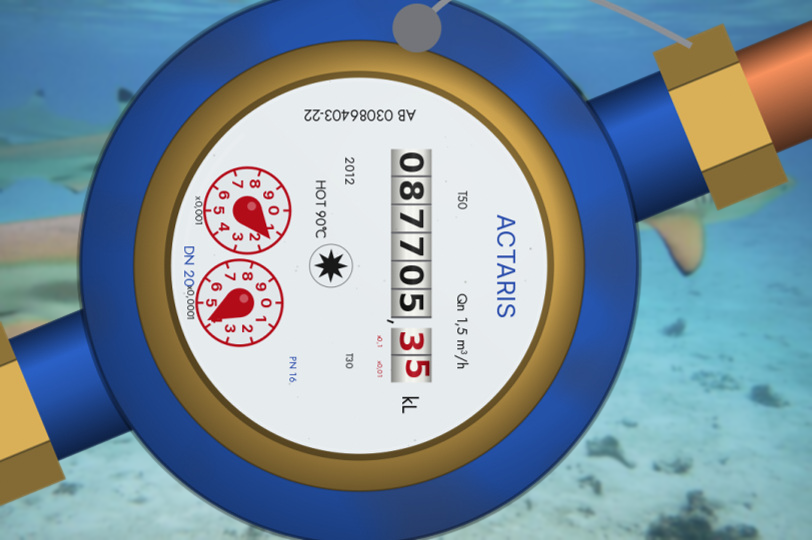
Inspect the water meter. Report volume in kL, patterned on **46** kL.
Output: **87705.3514** kL
